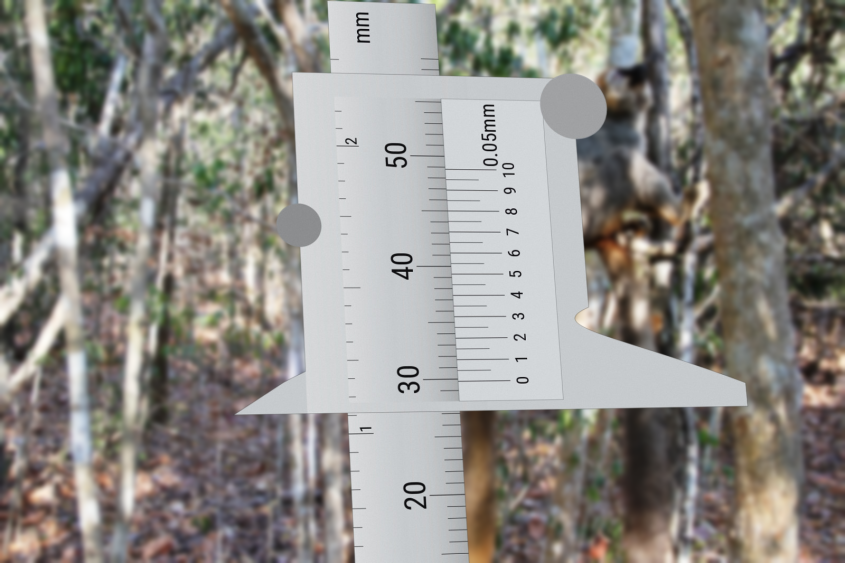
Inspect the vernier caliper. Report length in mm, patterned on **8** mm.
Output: **29.8** mm
